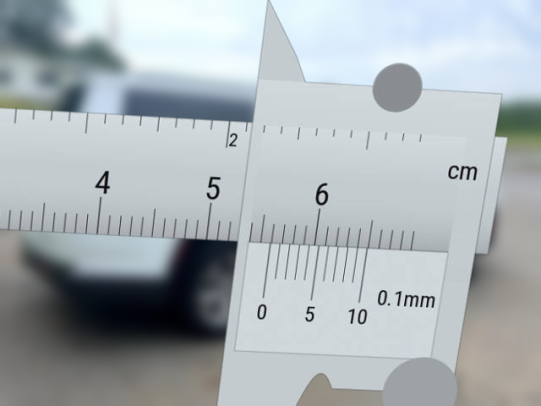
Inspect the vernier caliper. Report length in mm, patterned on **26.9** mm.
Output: **55.9** mm
